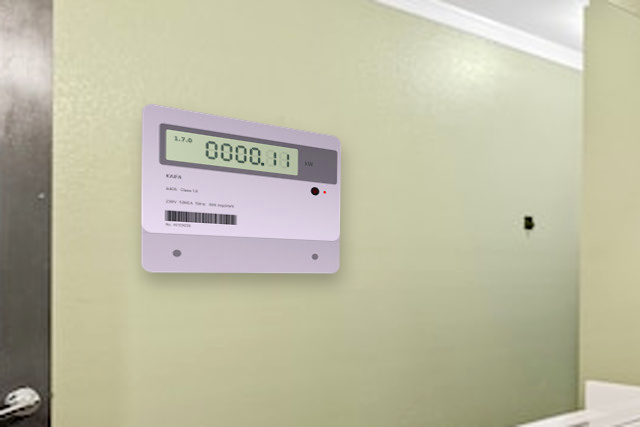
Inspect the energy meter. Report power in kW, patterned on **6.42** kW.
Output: **0.11** kW
